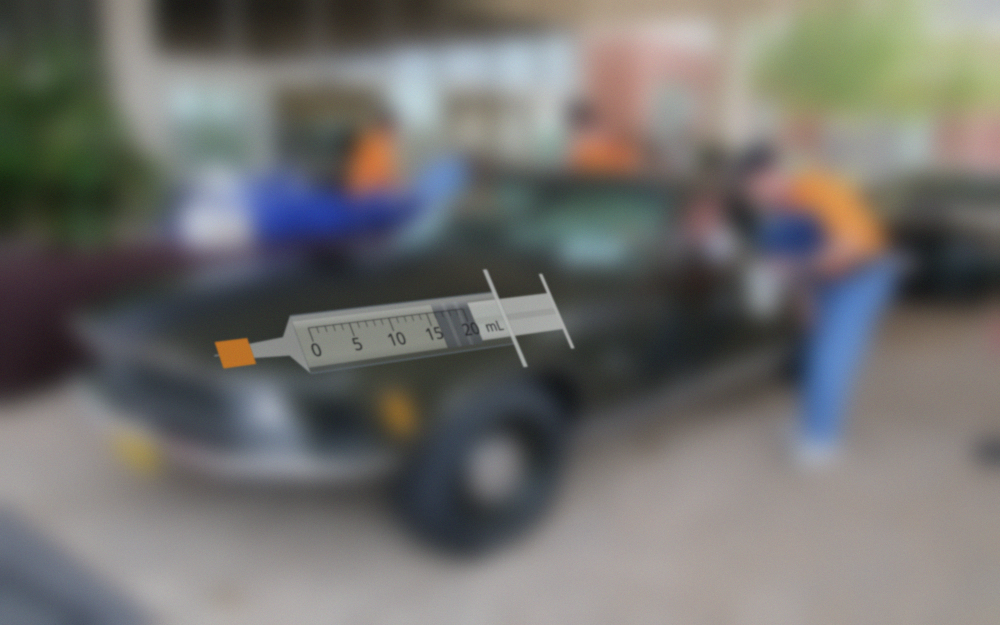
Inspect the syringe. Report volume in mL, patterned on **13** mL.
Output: **16** mL
